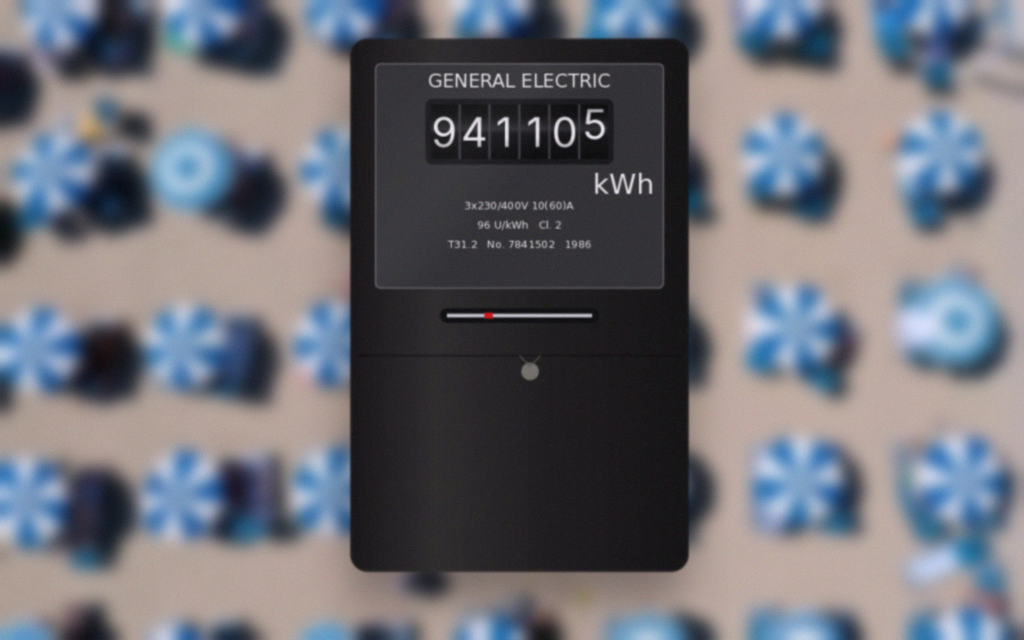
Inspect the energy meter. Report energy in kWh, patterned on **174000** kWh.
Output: **941105** kWh
